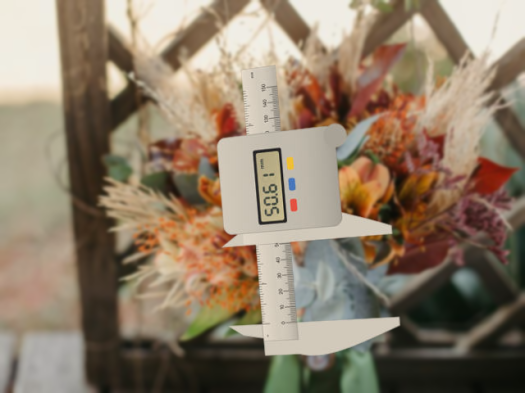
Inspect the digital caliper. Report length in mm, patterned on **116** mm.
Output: **50.61** mm
